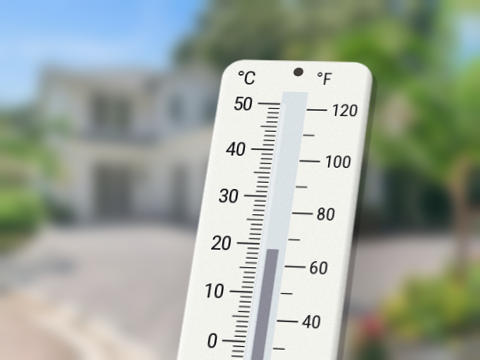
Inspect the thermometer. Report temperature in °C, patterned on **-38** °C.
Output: **19** °C
